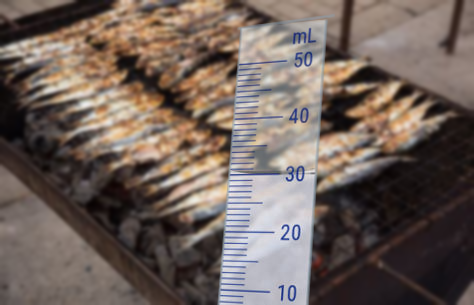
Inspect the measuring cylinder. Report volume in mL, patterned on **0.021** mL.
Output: **30** mL
